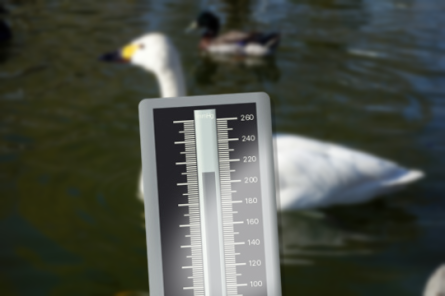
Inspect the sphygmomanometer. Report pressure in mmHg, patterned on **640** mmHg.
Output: **210** mmHg
